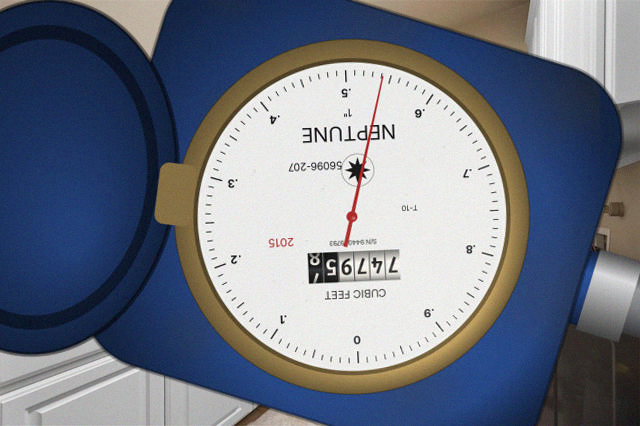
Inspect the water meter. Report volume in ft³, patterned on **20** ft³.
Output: **747957.54** ft³
